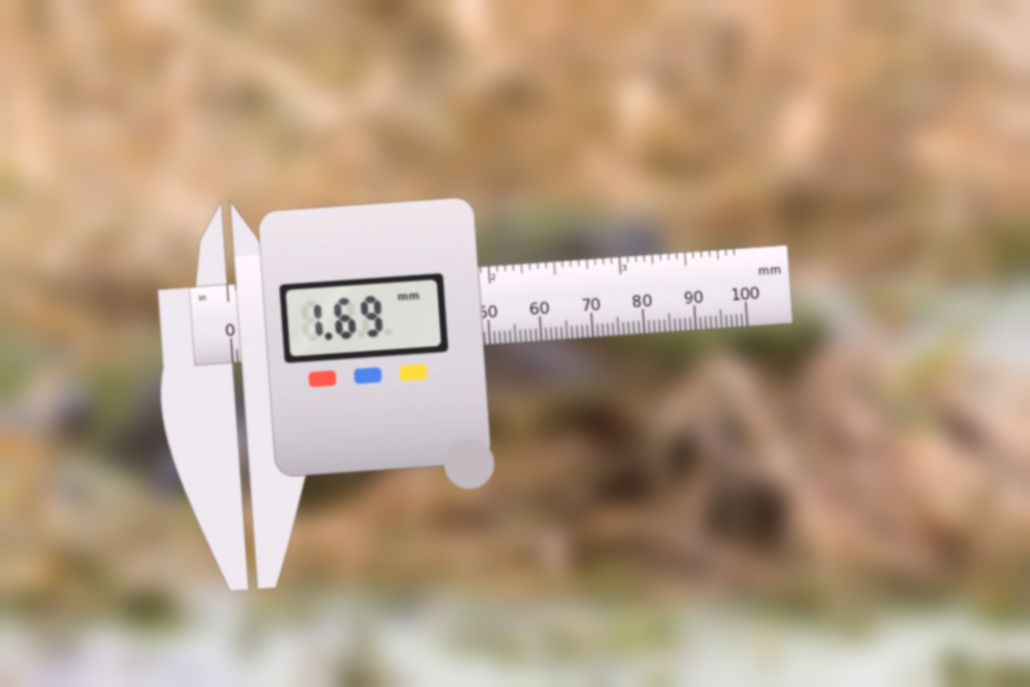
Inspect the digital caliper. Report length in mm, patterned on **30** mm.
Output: **1.69** mm
